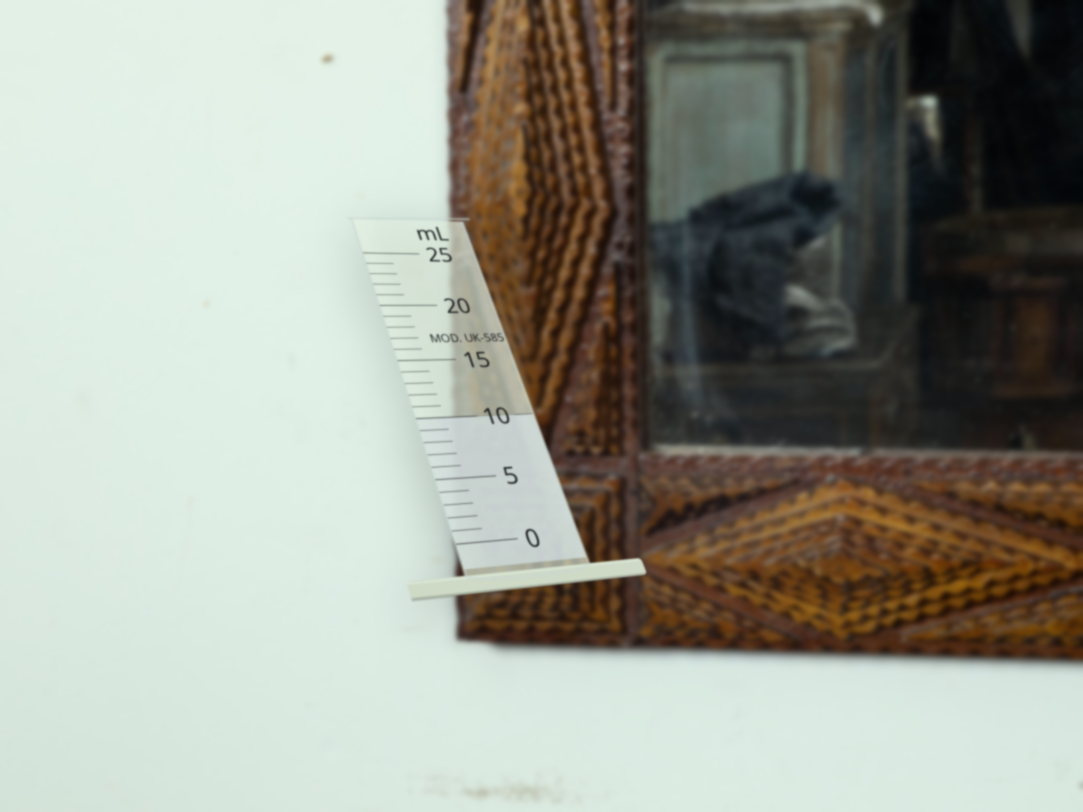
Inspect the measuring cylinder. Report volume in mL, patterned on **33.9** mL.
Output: **10** mL
